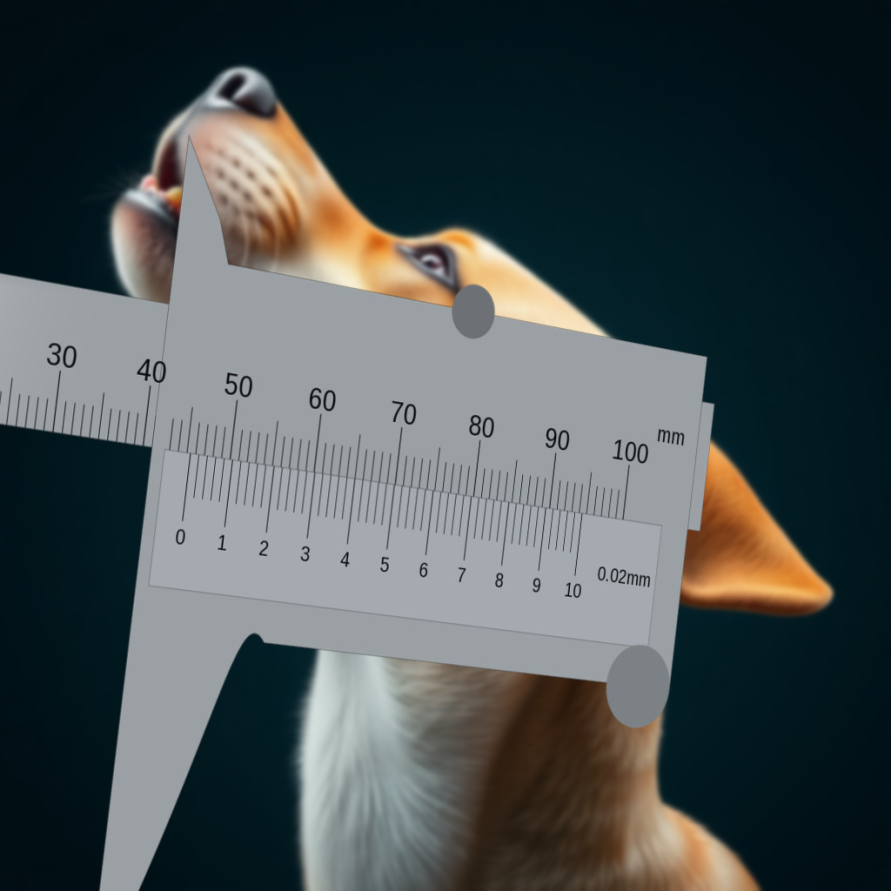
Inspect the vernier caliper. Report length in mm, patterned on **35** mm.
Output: **45.4** mm
